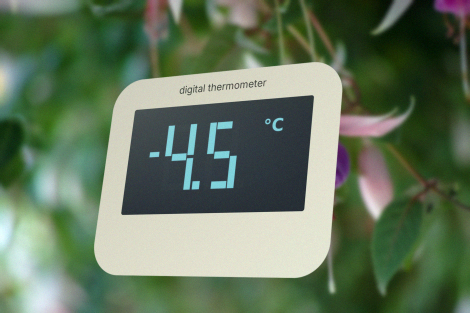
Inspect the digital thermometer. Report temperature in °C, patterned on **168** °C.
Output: **-4.5** °C
